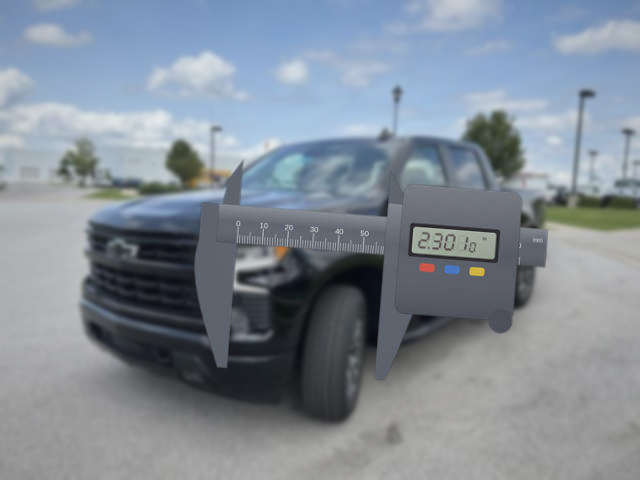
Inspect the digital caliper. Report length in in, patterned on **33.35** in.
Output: **2.3010** in
